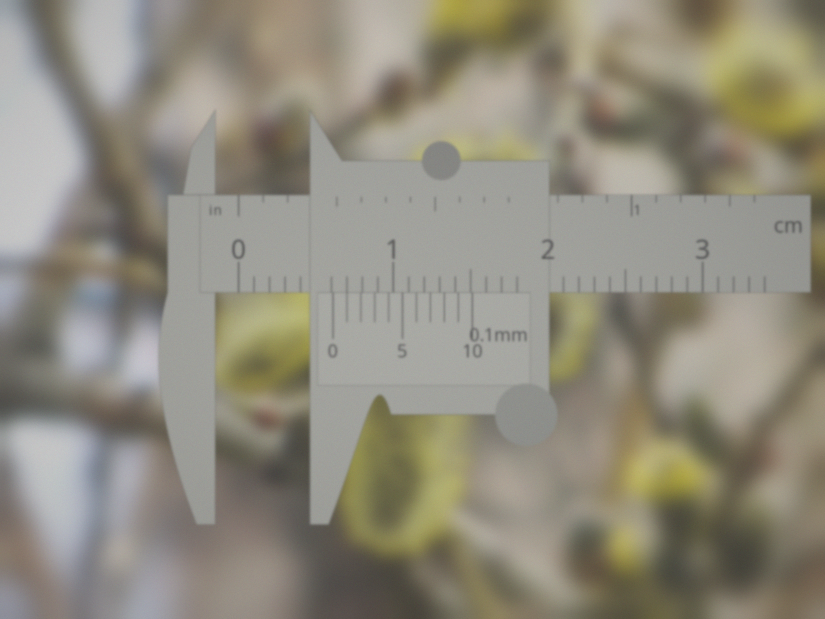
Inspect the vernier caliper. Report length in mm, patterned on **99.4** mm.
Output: **6.1** mm
